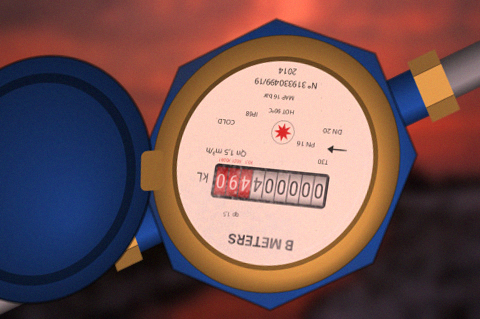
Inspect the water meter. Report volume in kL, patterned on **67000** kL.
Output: **4.490** kL
